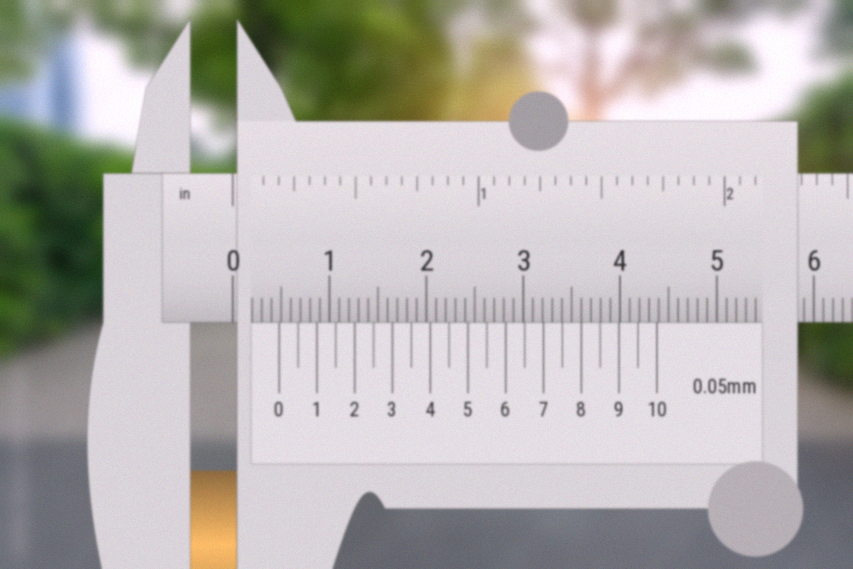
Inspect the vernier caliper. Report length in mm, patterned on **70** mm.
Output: **4.8** mm
